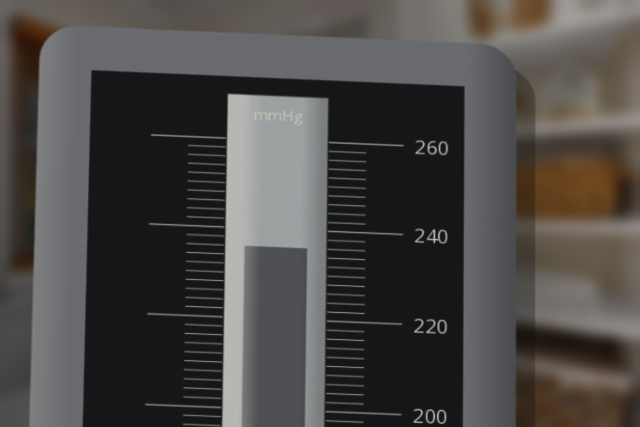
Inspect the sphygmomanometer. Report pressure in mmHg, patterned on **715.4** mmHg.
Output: **236** mmHg
